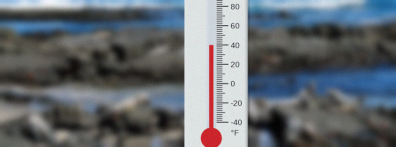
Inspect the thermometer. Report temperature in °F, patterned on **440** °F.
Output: **40** °F
